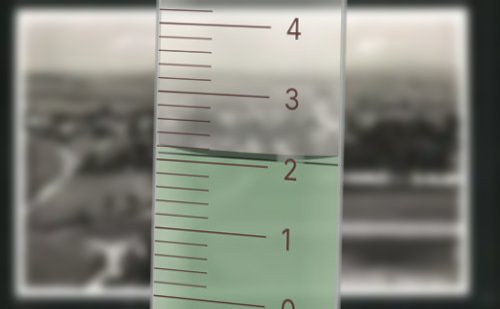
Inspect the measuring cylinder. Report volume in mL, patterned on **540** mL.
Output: **2.1** mL
